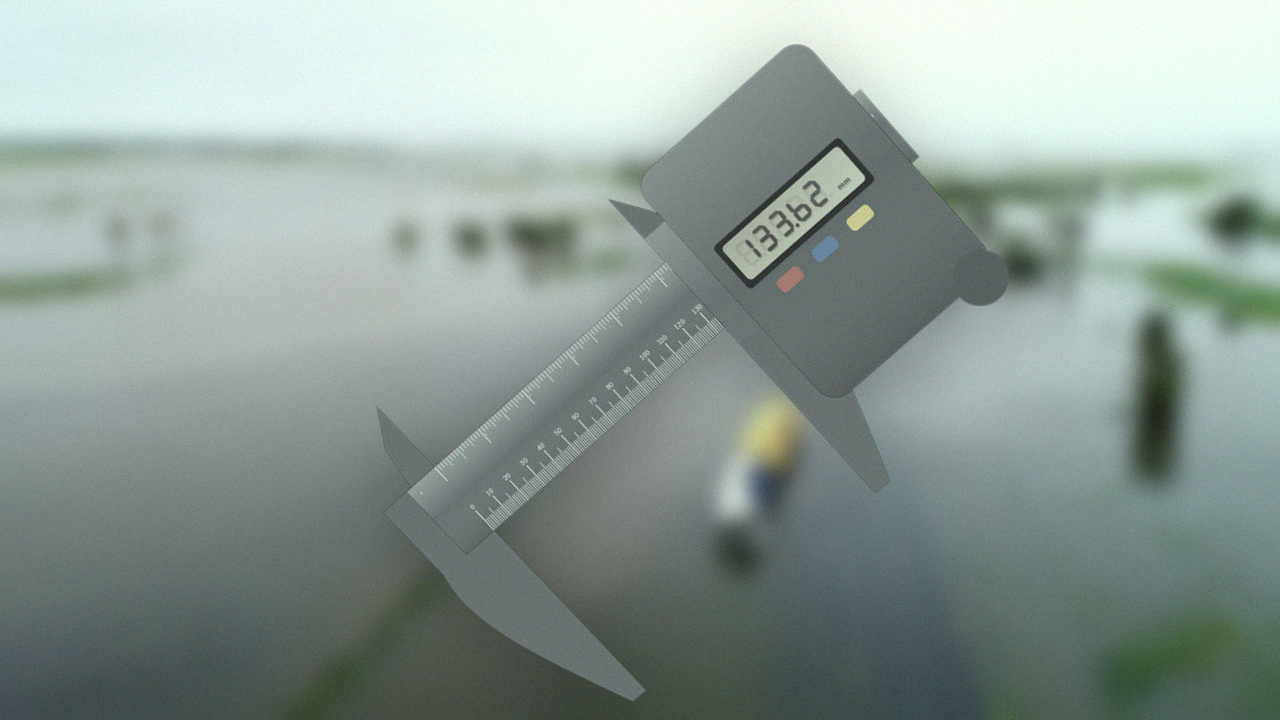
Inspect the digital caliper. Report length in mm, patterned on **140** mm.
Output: **133.62** mm
